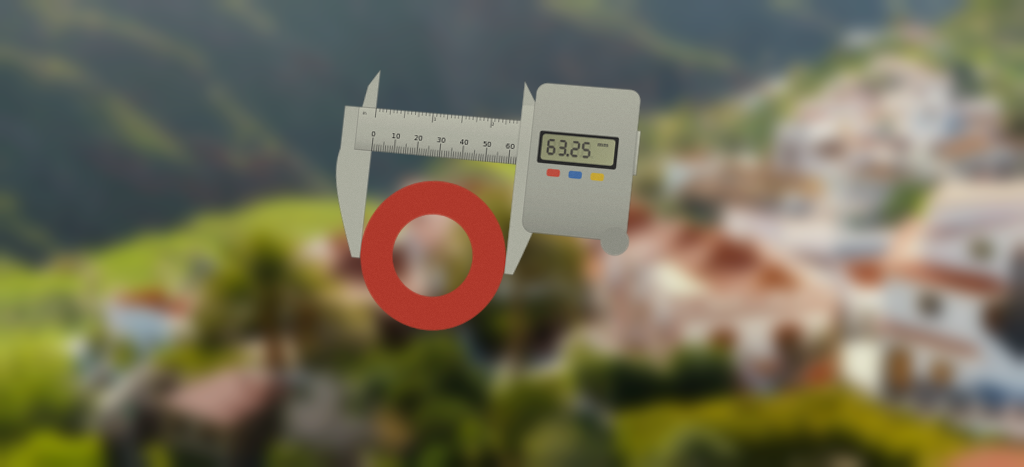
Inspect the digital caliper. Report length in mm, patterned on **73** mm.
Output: **63.25** mm
